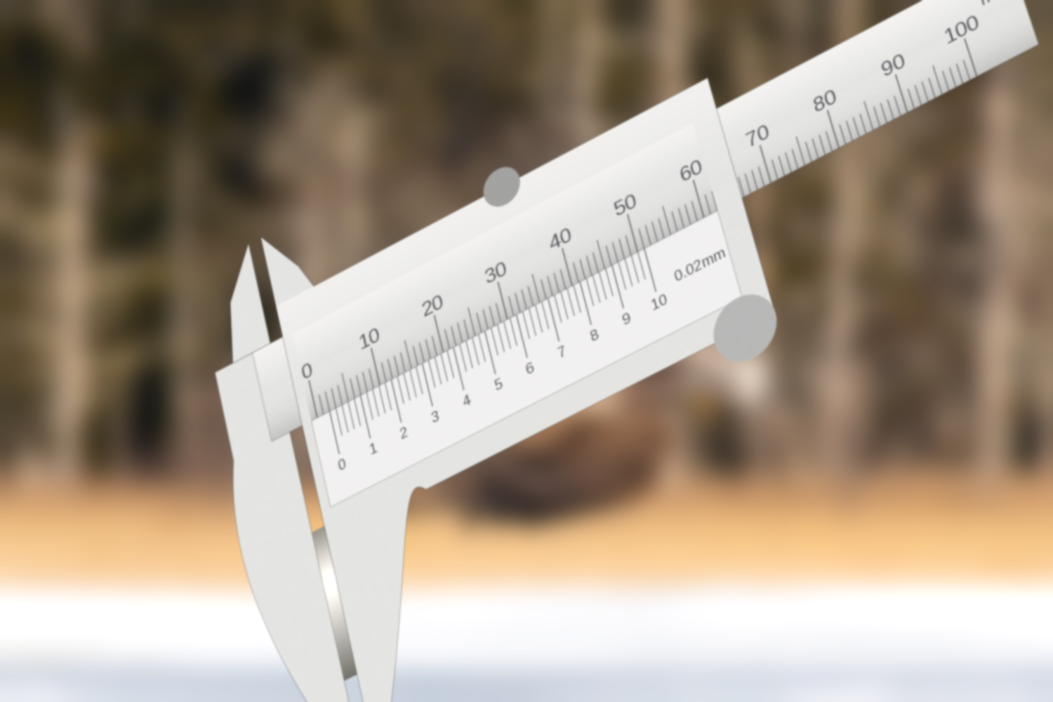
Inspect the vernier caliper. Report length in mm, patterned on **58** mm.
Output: **2.0** mm
